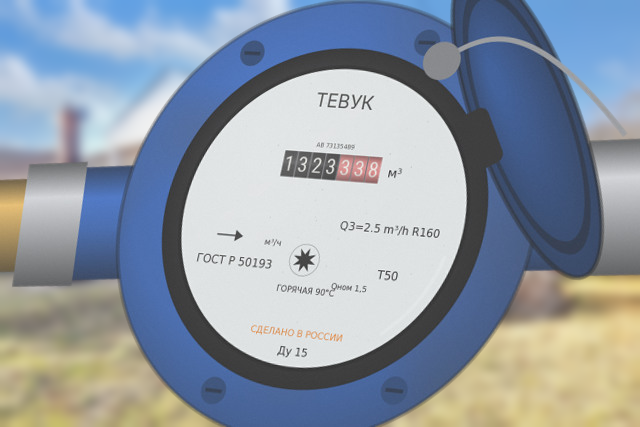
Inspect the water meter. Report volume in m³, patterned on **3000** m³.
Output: **1323.338** m³
